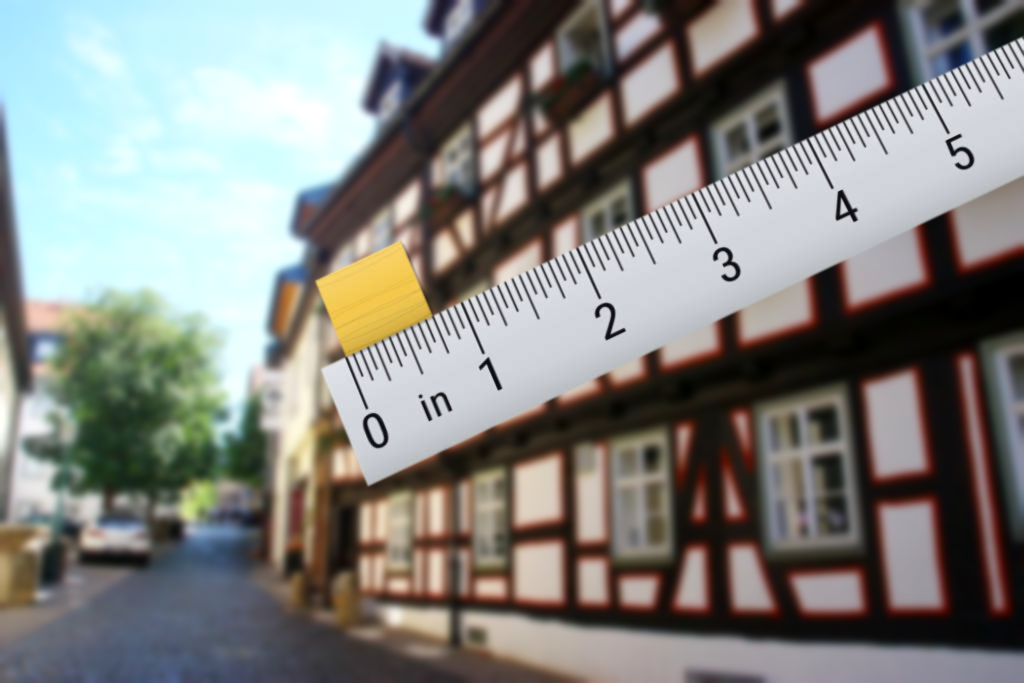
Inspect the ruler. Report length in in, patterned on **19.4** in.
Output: **0.75** in
